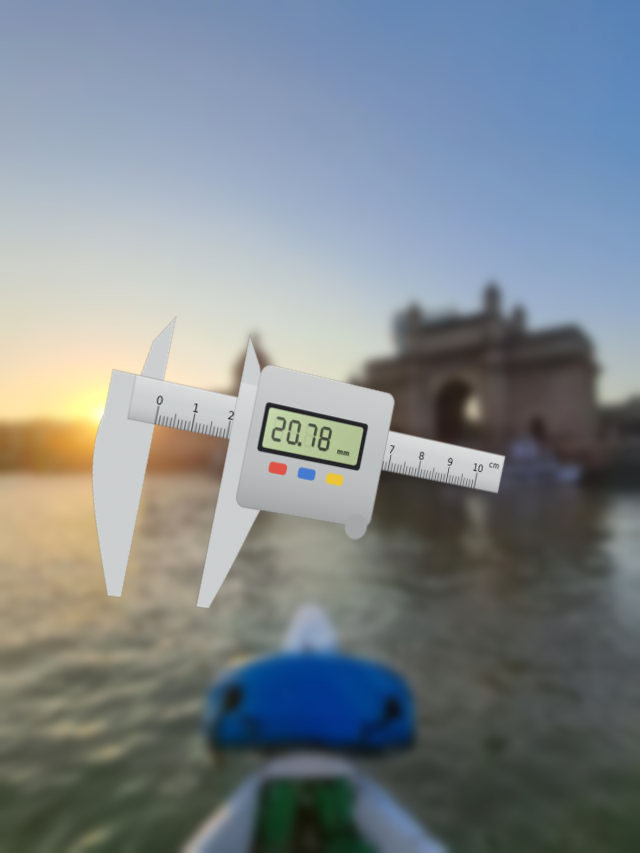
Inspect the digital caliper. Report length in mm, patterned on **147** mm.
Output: **20.78** mm
